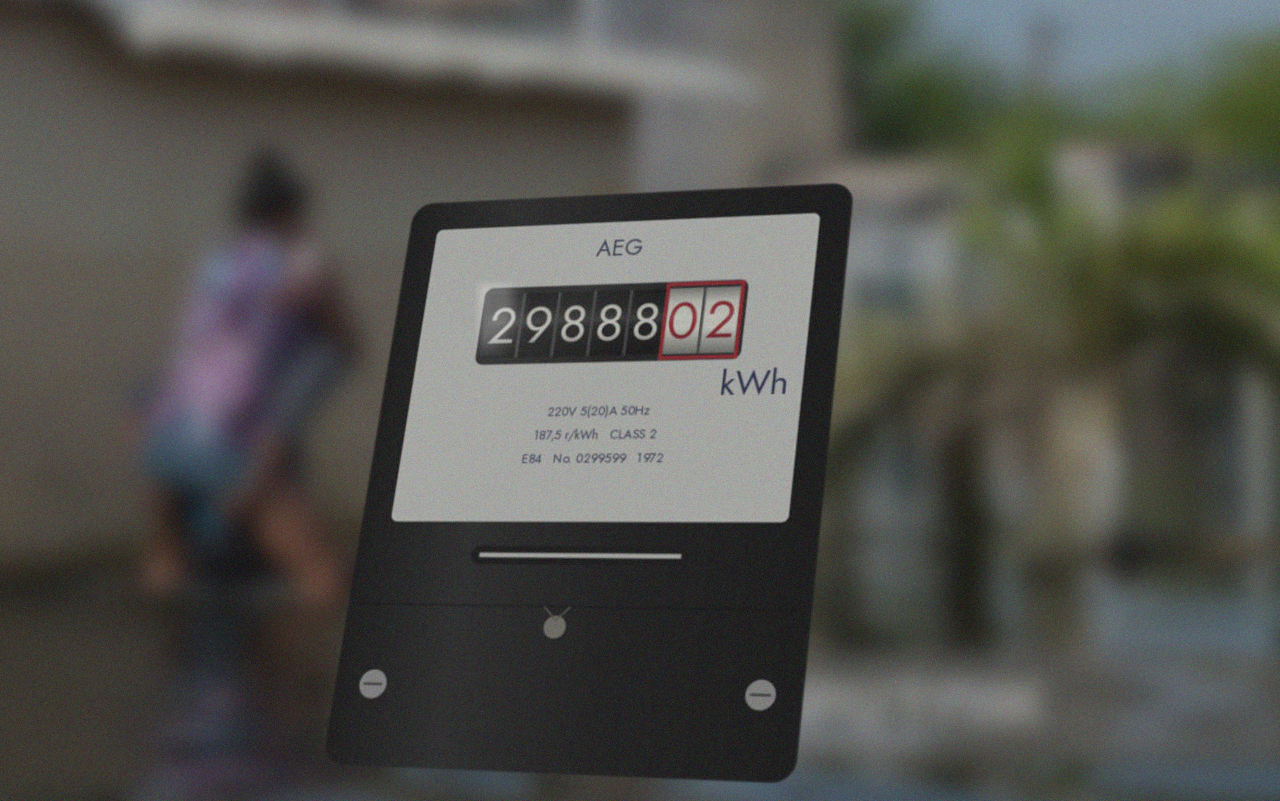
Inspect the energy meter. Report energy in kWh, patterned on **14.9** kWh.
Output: **29888.02** kWh
